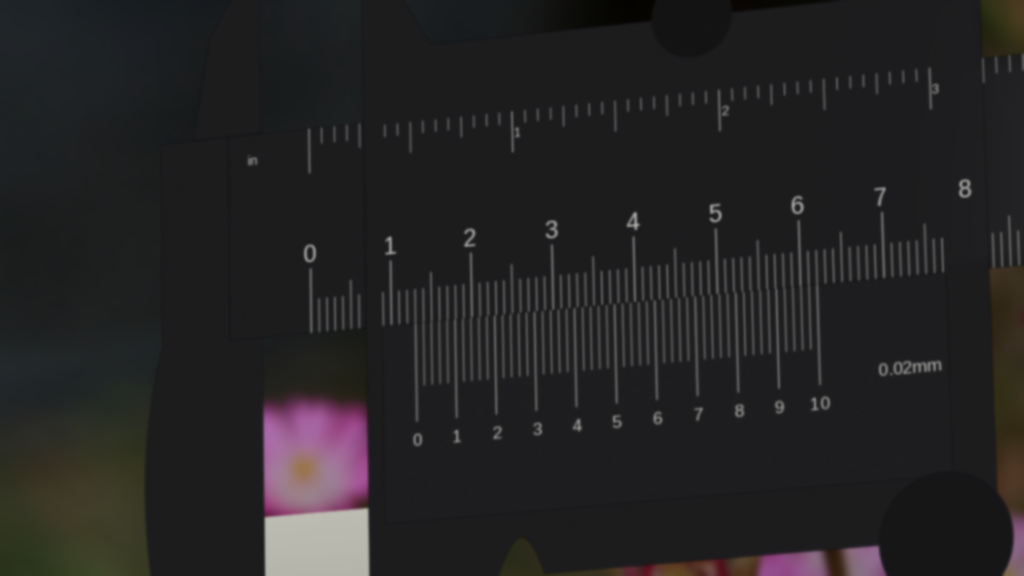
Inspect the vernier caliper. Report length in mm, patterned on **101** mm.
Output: **13.0** mm
